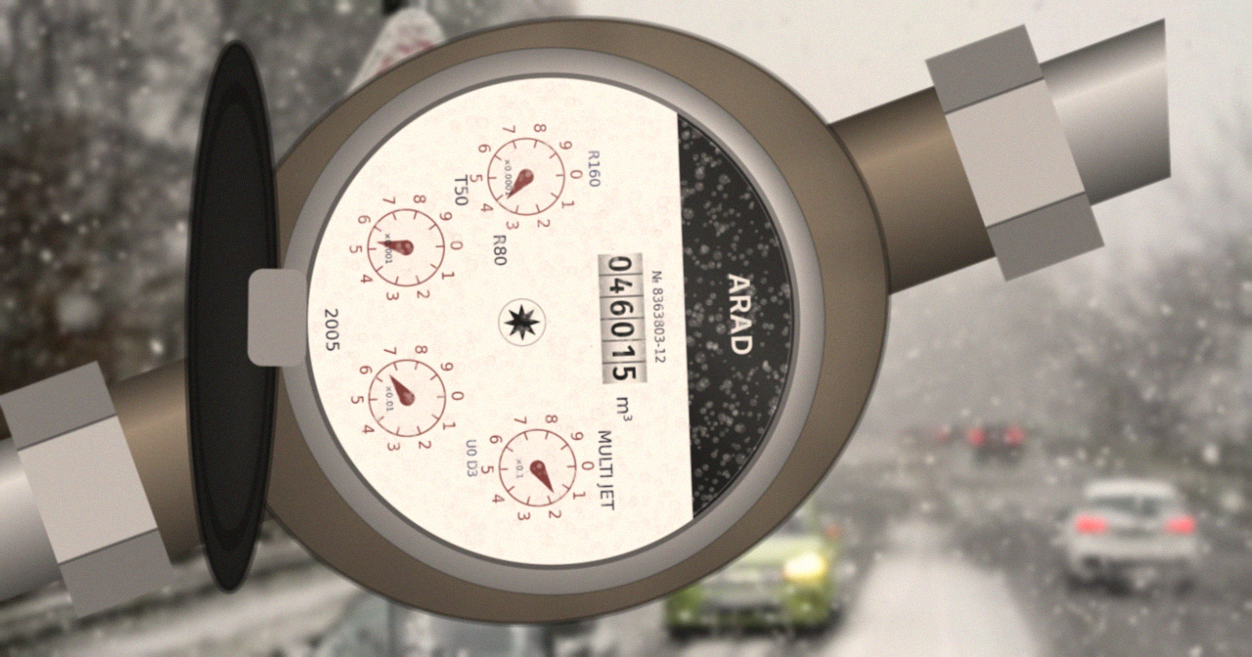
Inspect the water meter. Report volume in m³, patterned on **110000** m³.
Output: **46015.1653** m³
